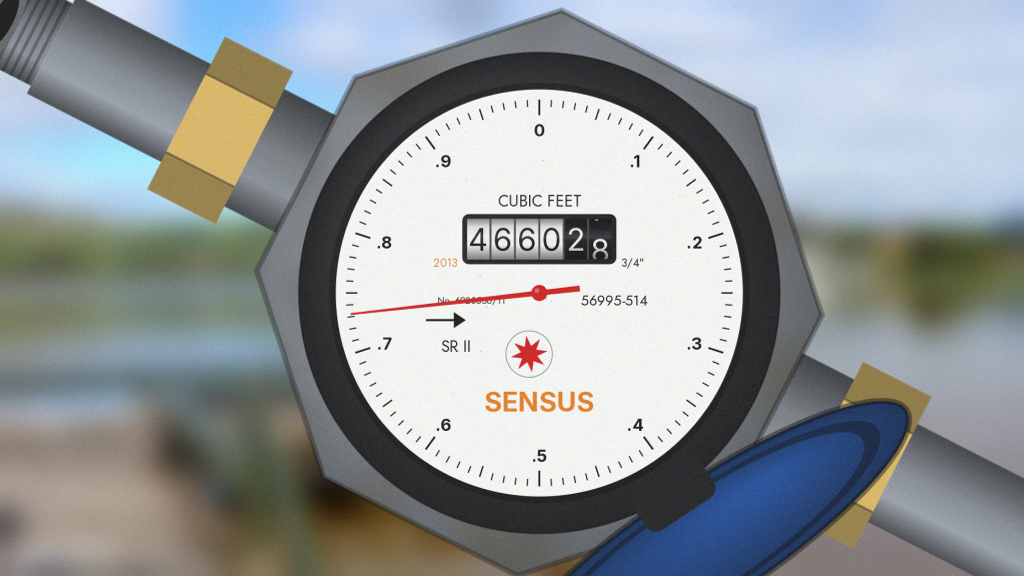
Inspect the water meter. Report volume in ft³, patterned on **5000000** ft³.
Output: **466027.73** ft³
